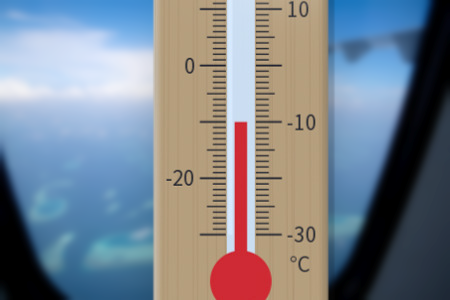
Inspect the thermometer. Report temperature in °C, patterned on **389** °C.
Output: **-10** °C
